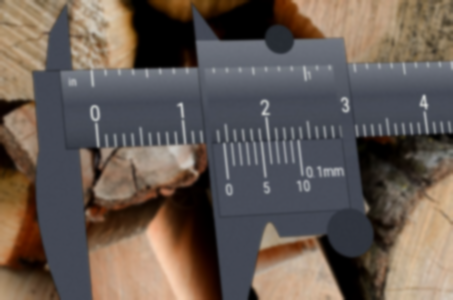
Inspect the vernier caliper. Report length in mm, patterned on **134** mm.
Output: **14.6** mm
